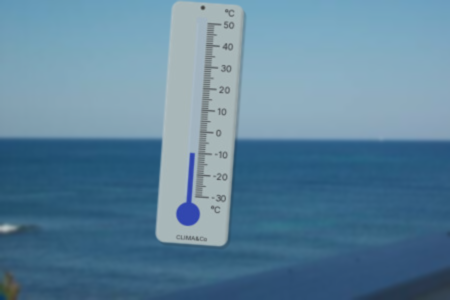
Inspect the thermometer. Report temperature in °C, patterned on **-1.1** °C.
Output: **-10** °C
